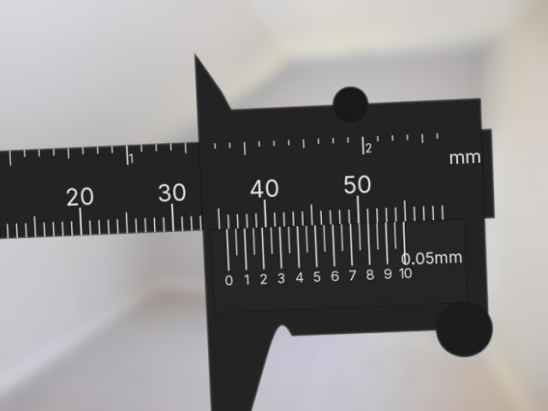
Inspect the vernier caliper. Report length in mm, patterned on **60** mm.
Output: **35.8** mm
